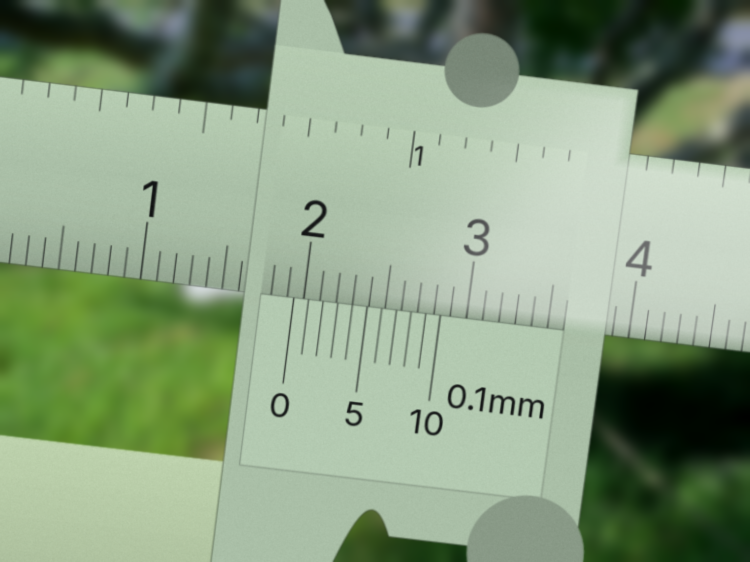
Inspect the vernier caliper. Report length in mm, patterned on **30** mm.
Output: **19.4** mm
